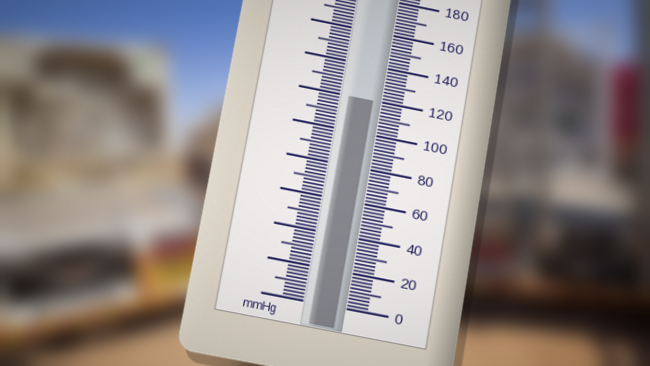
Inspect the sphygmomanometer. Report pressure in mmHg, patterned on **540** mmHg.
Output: **120** mmHg
